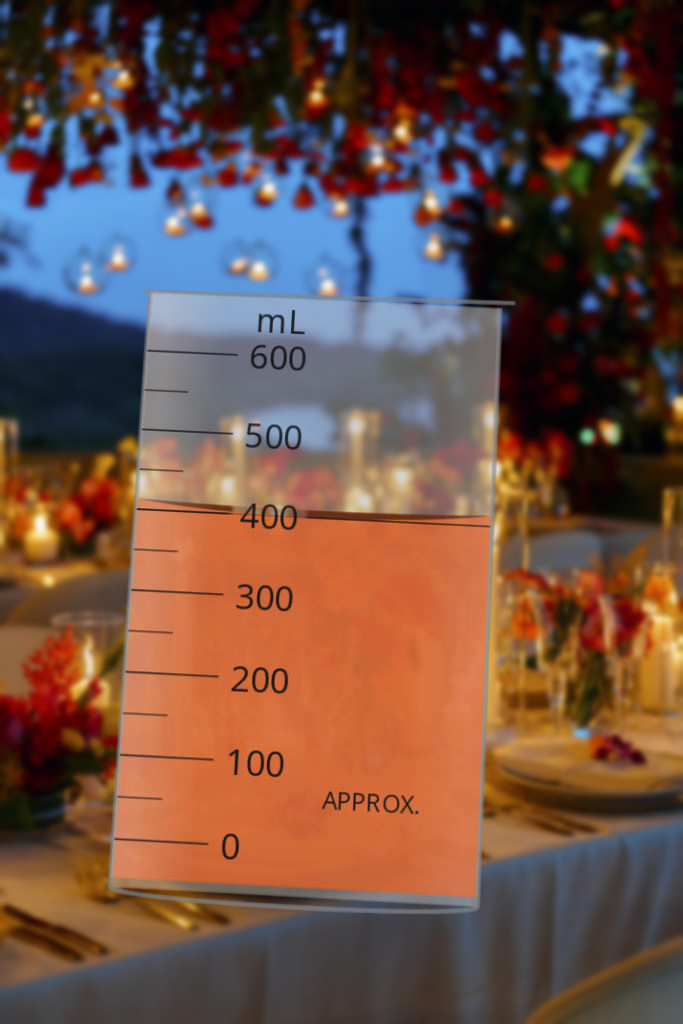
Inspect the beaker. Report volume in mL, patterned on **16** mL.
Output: **400** mL
